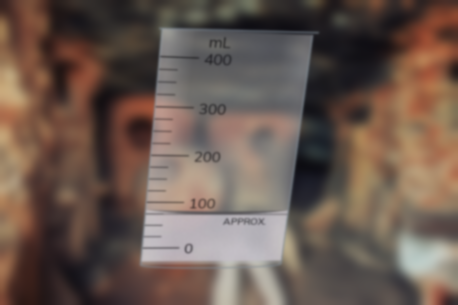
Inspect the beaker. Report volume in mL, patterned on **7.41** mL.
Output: **75** mL
